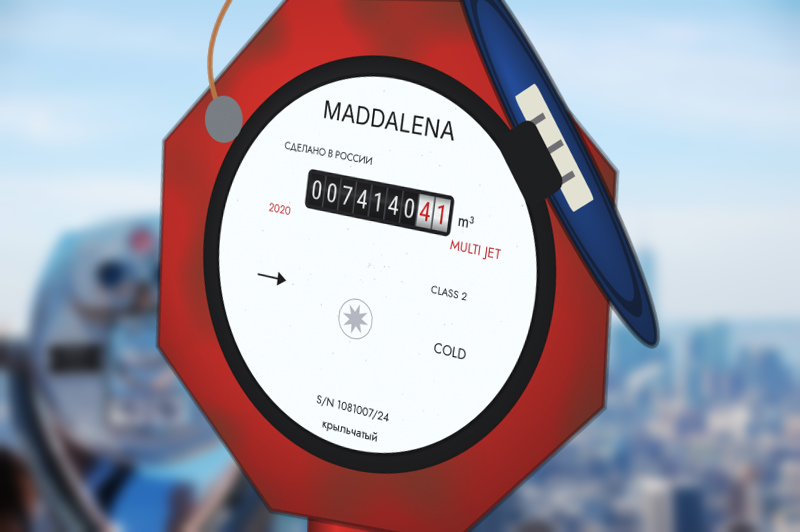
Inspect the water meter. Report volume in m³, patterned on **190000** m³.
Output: **74140.41** m³
